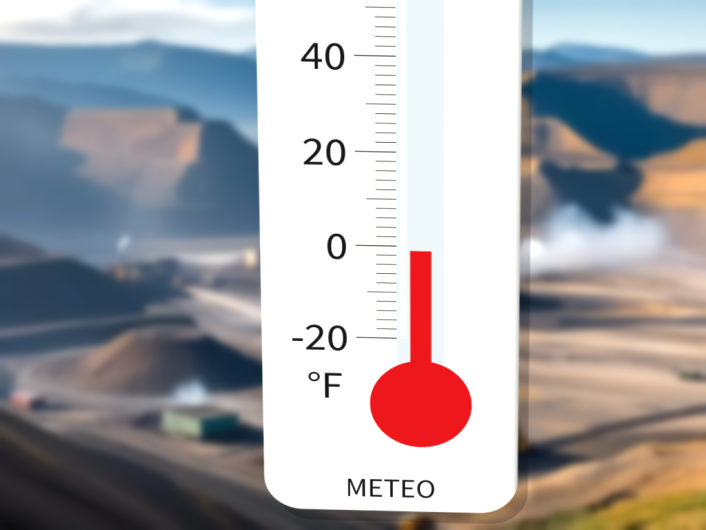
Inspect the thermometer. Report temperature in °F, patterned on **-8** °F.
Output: **-1** °F
